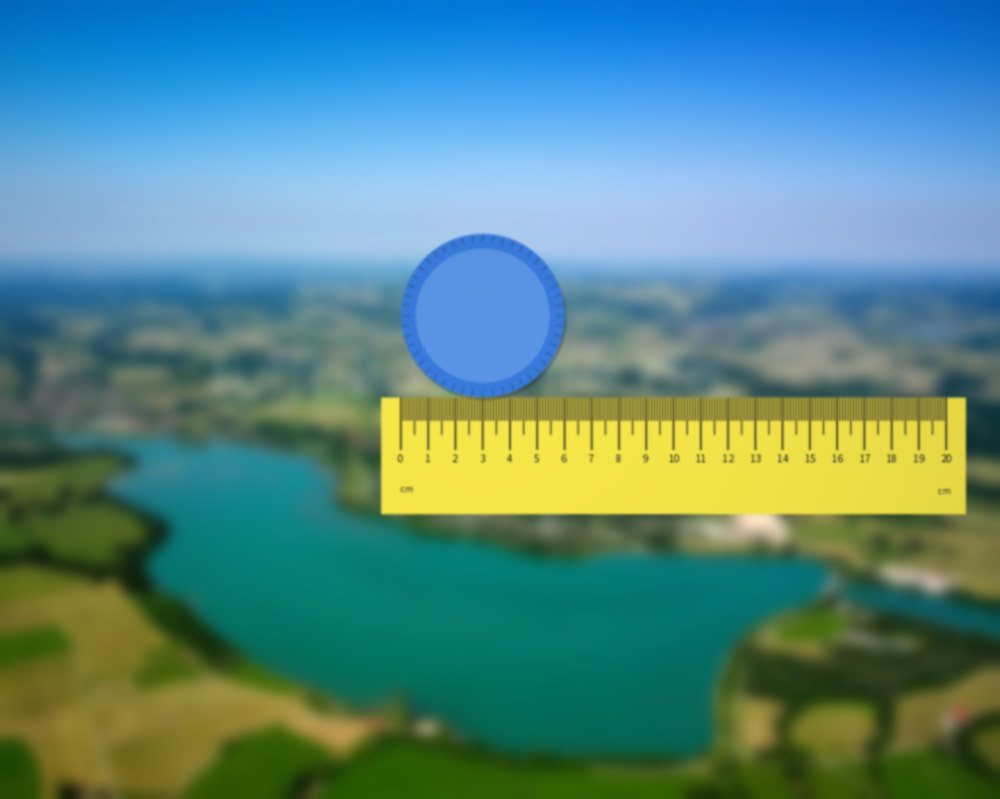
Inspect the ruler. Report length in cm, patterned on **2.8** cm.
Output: **6** cm
